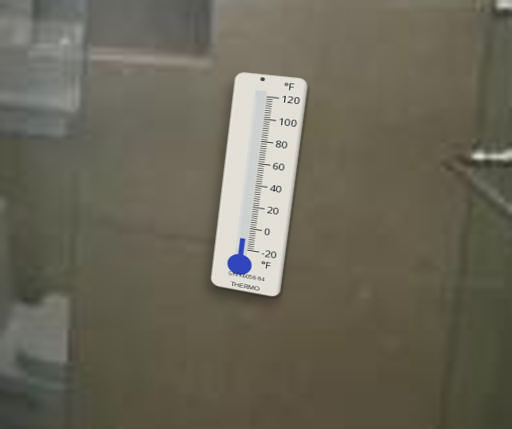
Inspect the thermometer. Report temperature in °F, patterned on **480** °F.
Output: **-10** °F
